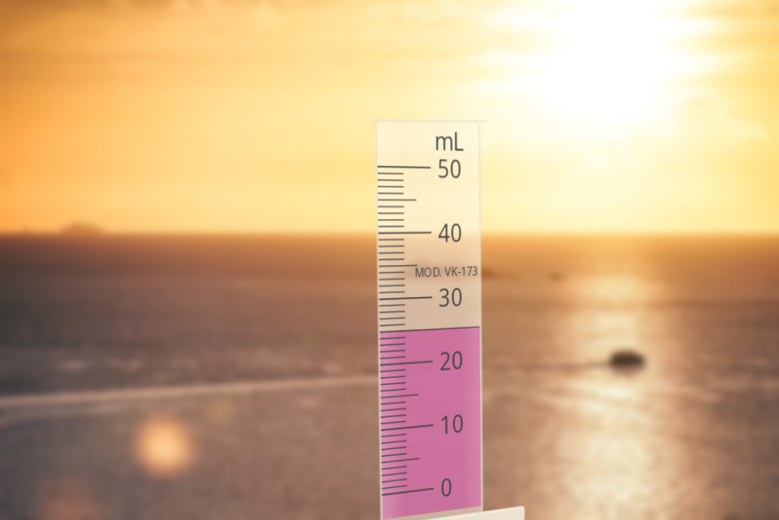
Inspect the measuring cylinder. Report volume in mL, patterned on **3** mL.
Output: **25** mL
